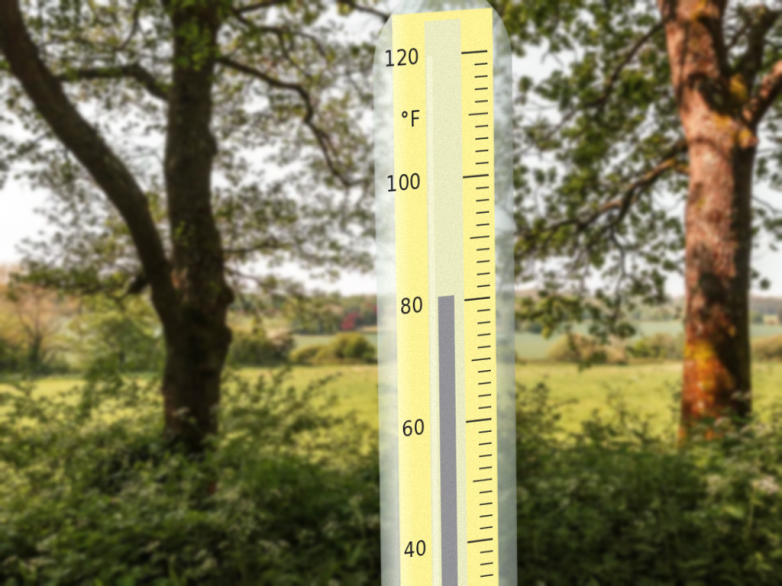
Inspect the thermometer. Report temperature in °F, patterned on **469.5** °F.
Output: **81** °F
